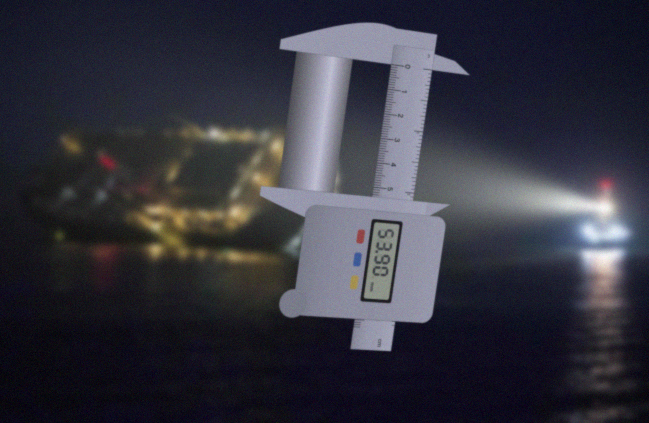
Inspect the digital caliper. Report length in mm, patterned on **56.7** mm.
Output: **53.90** mm
